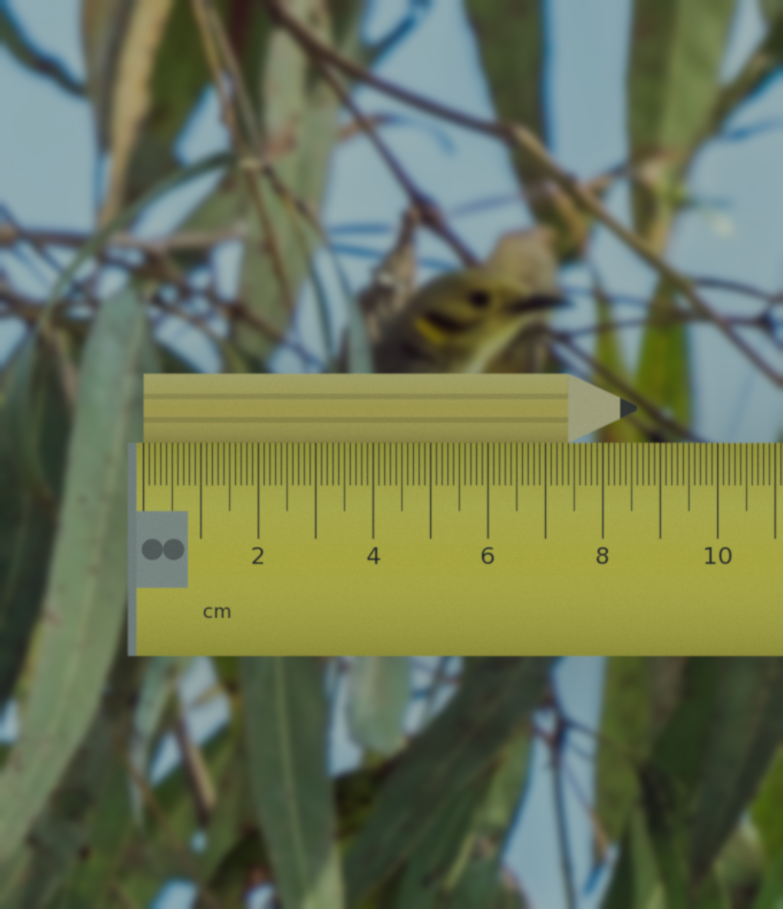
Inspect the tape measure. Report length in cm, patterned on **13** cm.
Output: **8.6** cm
